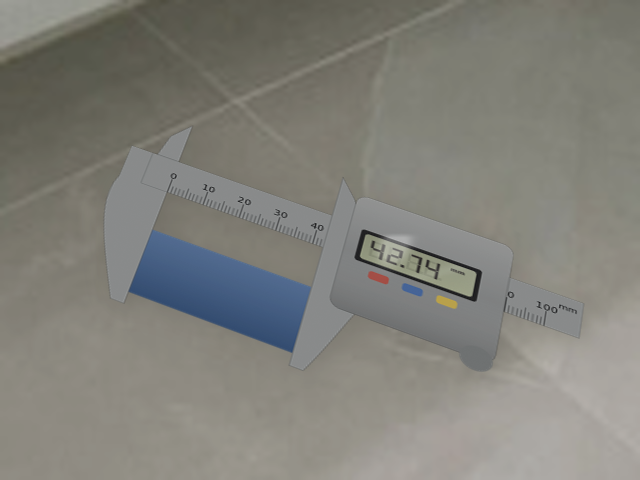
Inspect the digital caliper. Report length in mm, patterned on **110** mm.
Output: **42.74** mm
